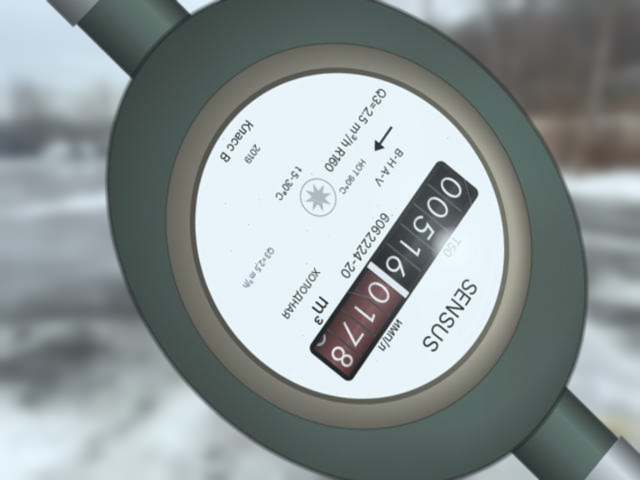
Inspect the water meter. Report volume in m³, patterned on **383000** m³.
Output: **516.0178** m³
